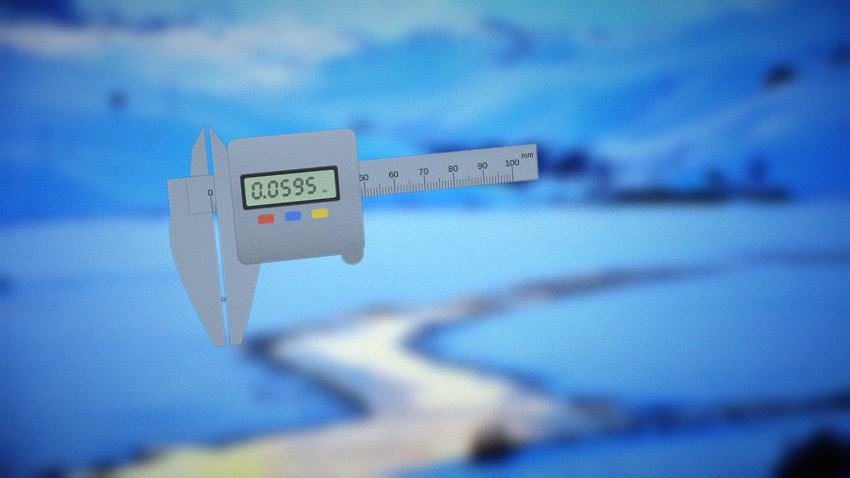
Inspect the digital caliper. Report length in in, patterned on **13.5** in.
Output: **0.0595** in
